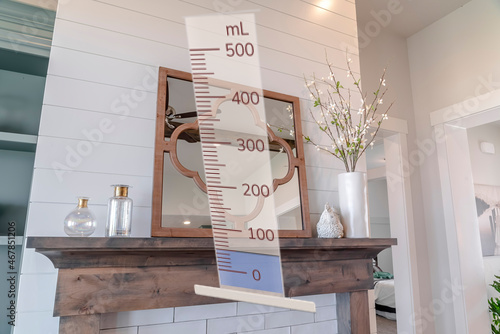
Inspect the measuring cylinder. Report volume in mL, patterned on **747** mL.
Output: **50** mL
